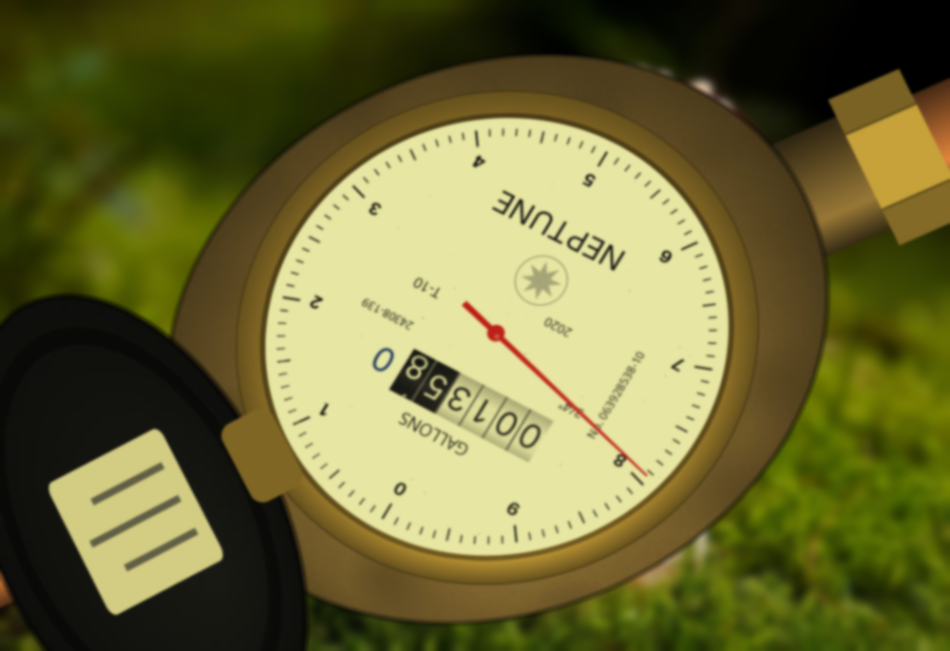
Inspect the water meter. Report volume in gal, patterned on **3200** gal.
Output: **13577.9** gal
